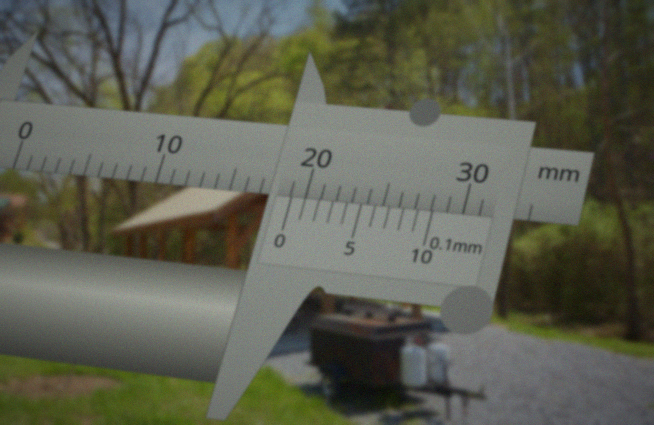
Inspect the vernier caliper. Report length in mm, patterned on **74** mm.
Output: **19.1** mm
